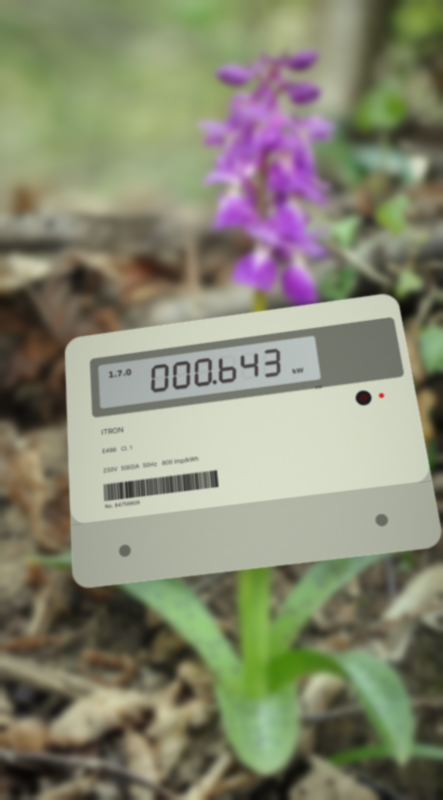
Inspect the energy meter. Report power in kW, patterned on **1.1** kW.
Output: **0.643** kW
